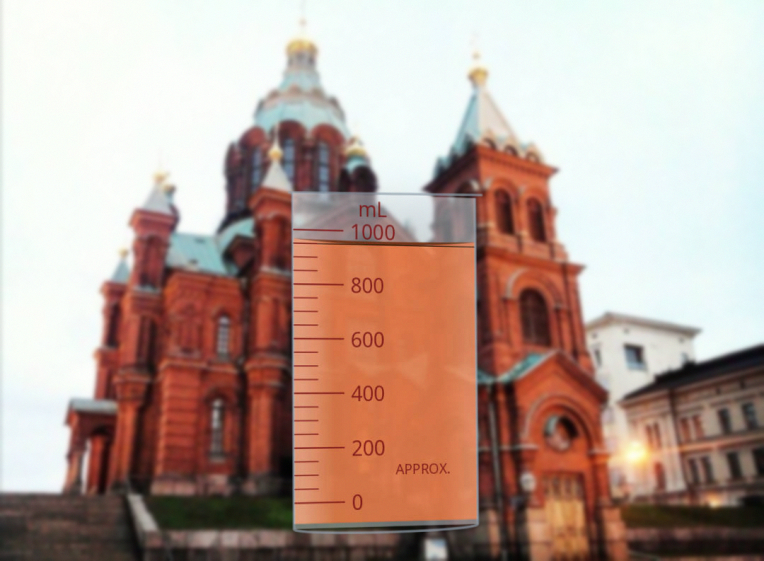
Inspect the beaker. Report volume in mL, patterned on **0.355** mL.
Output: **950** mL
